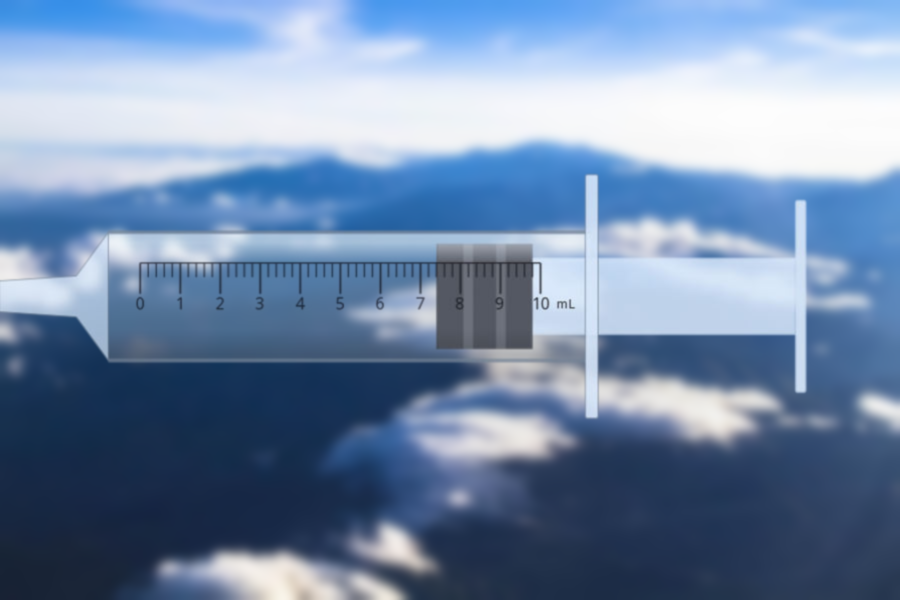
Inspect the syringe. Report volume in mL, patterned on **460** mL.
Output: **7.4** mL
